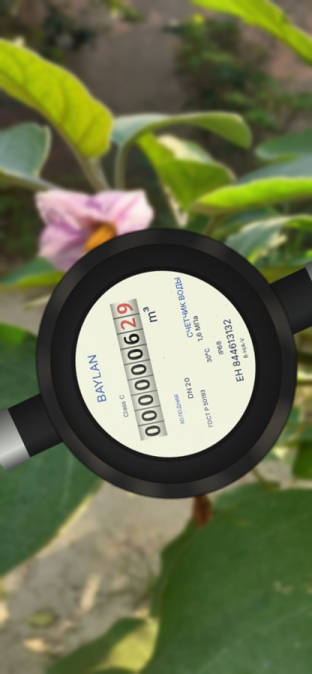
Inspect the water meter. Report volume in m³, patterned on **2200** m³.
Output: **6.29** m³
